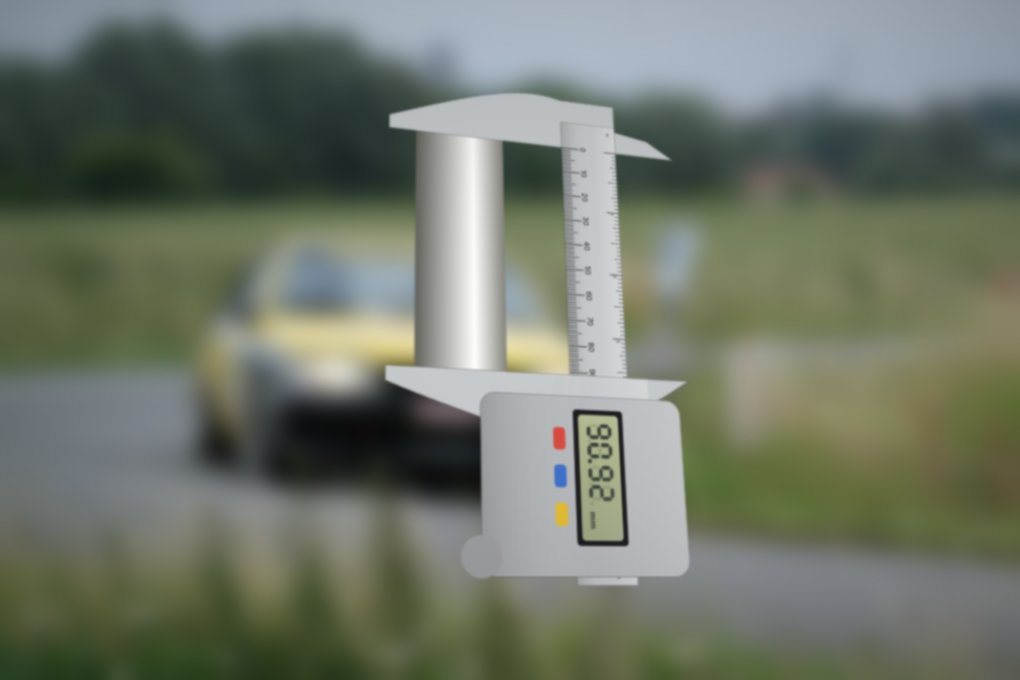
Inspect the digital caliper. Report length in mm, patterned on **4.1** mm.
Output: **90.92** mm
